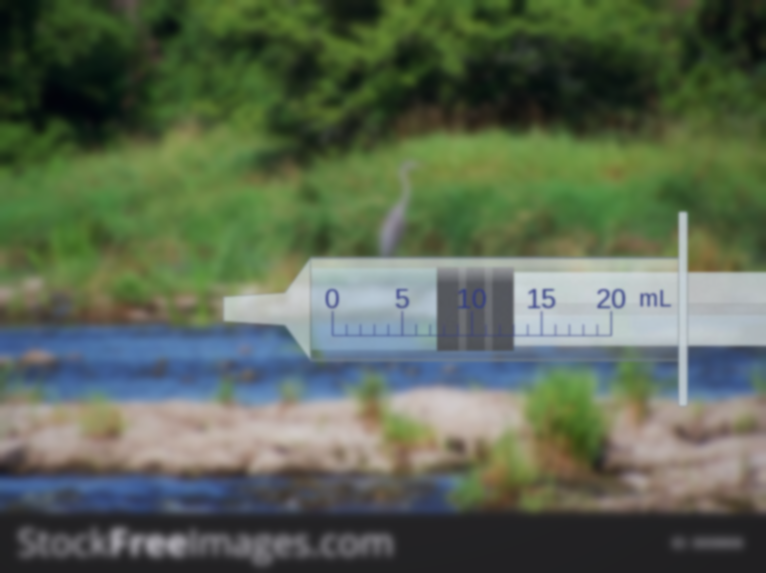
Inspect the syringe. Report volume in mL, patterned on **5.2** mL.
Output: **7.5** mL
